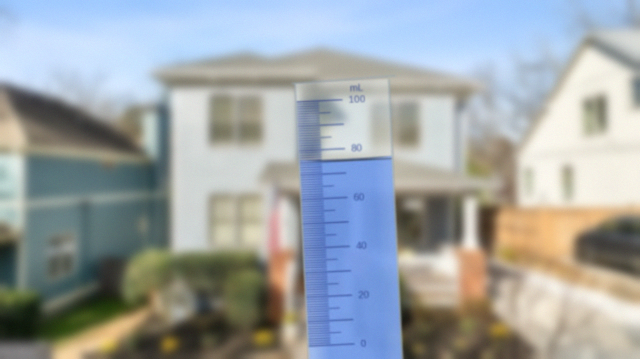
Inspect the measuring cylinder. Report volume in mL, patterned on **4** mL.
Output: **75** mL
